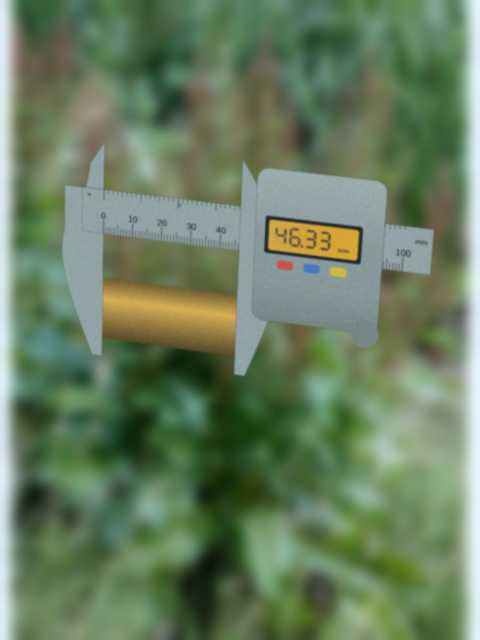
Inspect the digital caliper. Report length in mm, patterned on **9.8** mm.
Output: **46.33** mm
